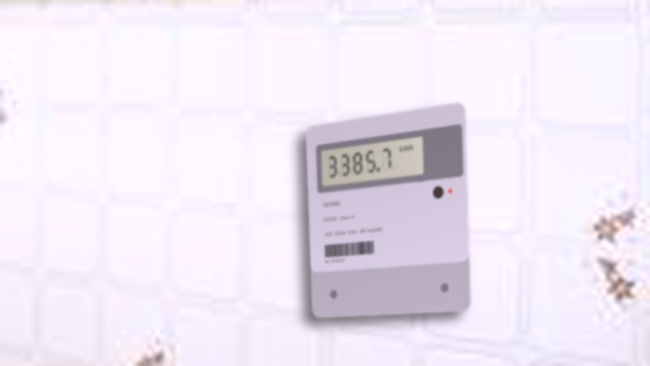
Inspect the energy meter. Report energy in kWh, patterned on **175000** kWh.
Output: **3385.7** kWh
